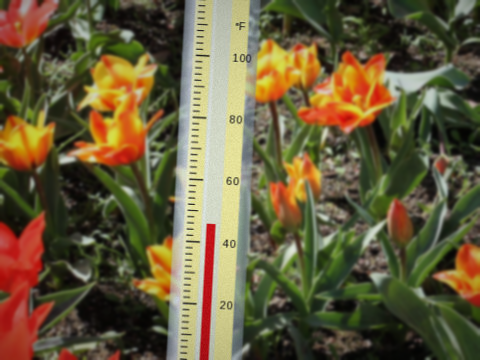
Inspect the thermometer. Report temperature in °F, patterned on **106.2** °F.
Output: **46** °F
